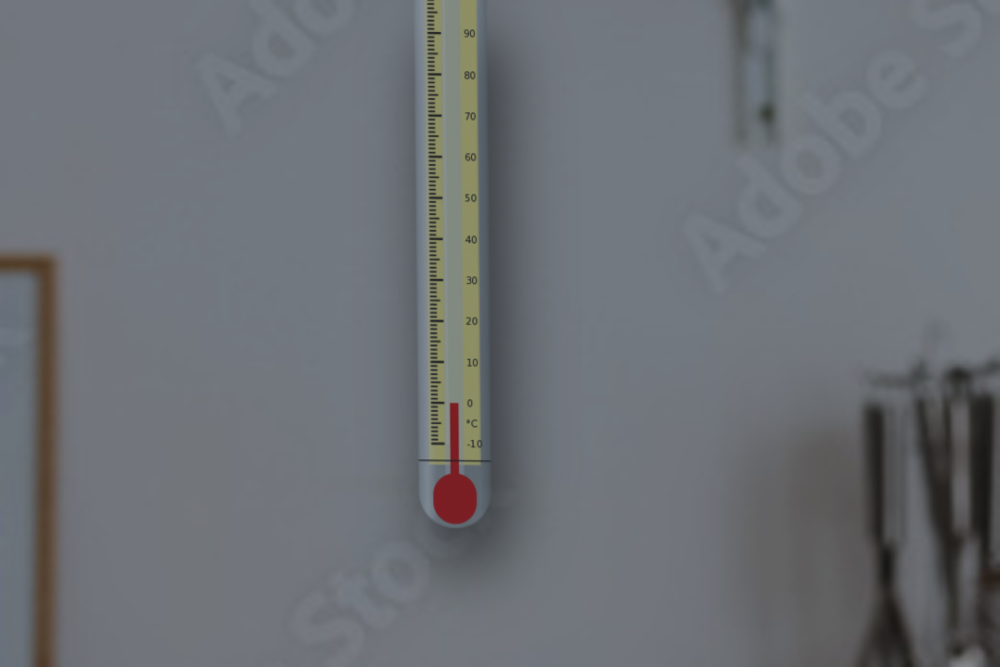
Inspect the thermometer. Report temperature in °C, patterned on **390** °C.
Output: **0** °C
